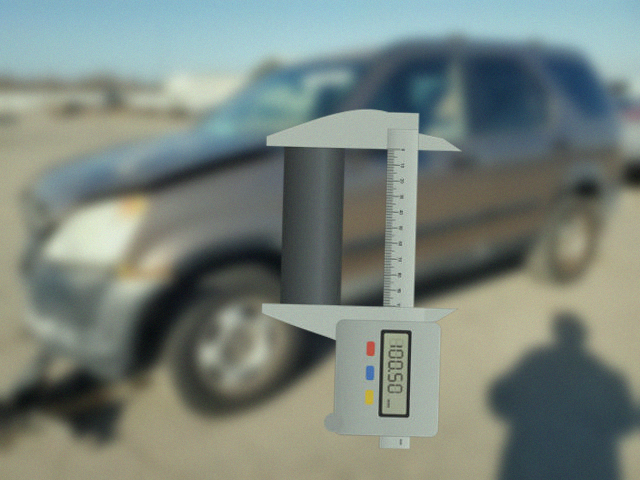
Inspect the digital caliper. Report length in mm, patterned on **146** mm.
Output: **100.50** mm
